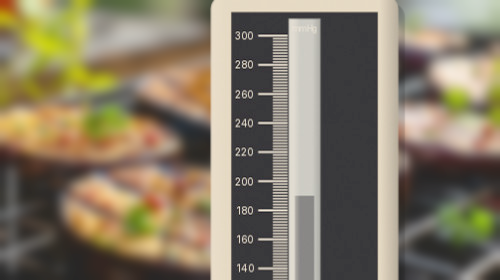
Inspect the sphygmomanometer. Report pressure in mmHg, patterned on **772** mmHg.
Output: **190** mmHg
